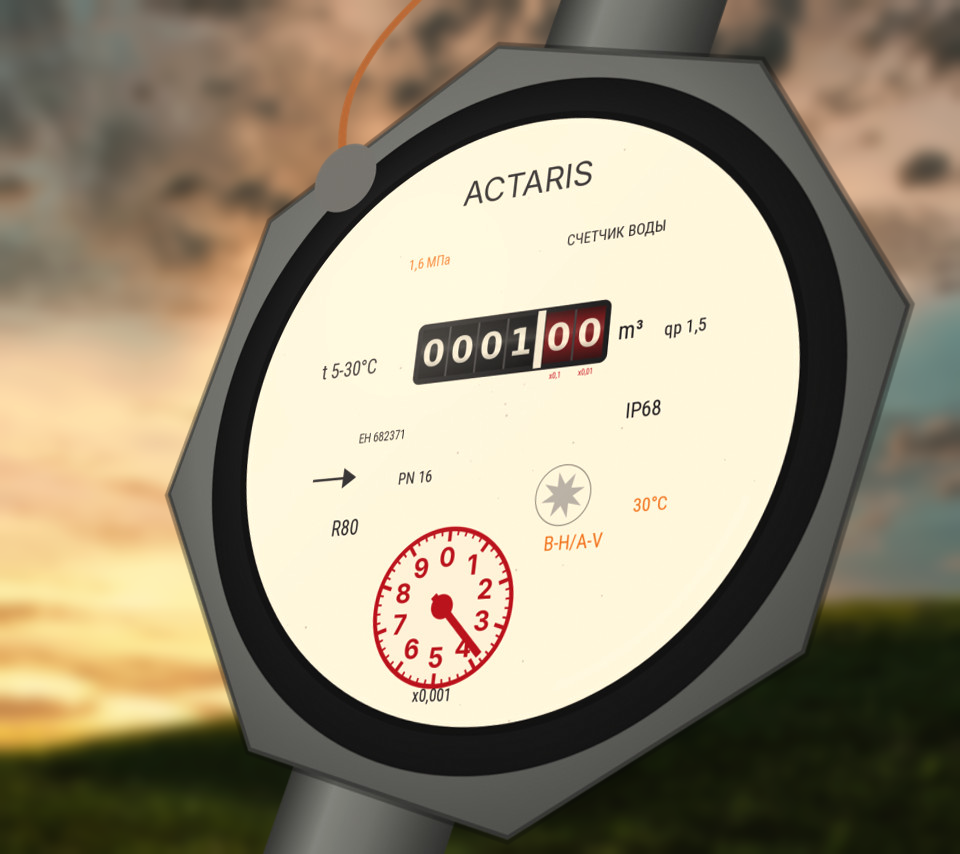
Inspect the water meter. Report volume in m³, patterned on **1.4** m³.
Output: **1.003** m³
